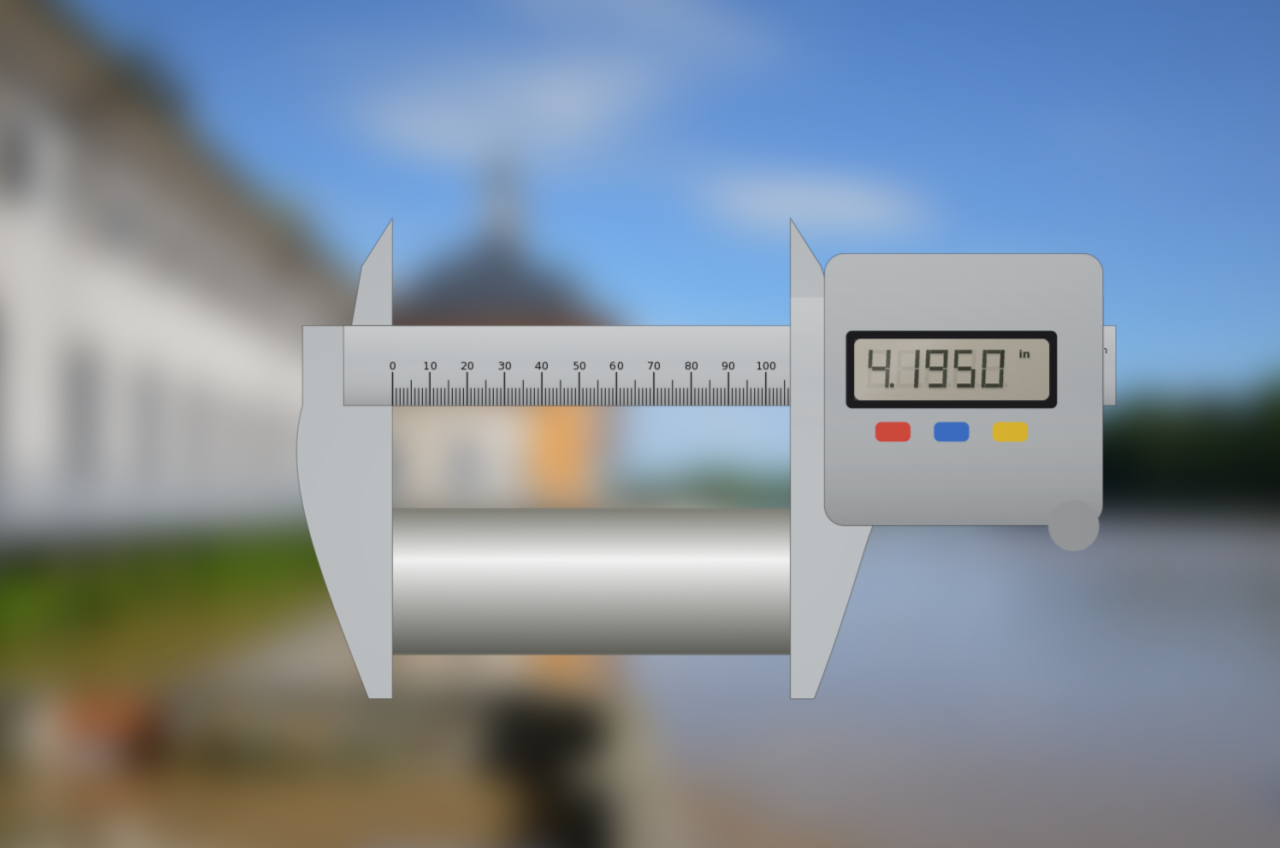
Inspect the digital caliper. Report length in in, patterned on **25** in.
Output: **4.1950** in
